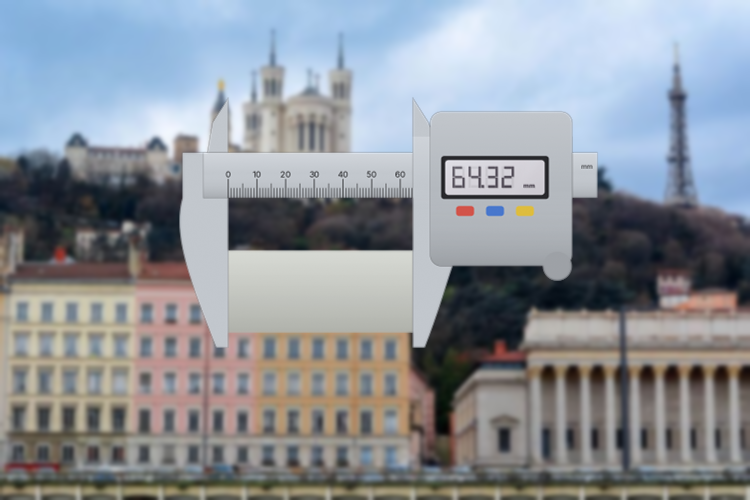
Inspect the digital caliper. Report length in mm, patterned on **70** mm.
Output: **64.32** mm
